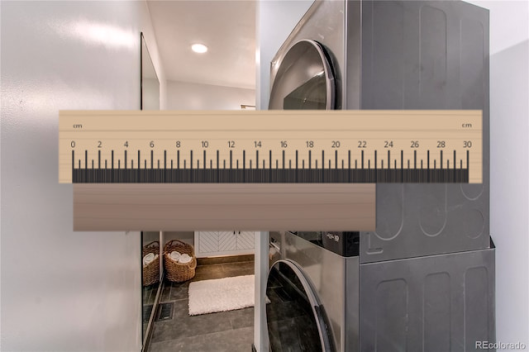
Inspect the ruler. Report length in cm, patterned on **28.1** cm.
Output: **23** cm
